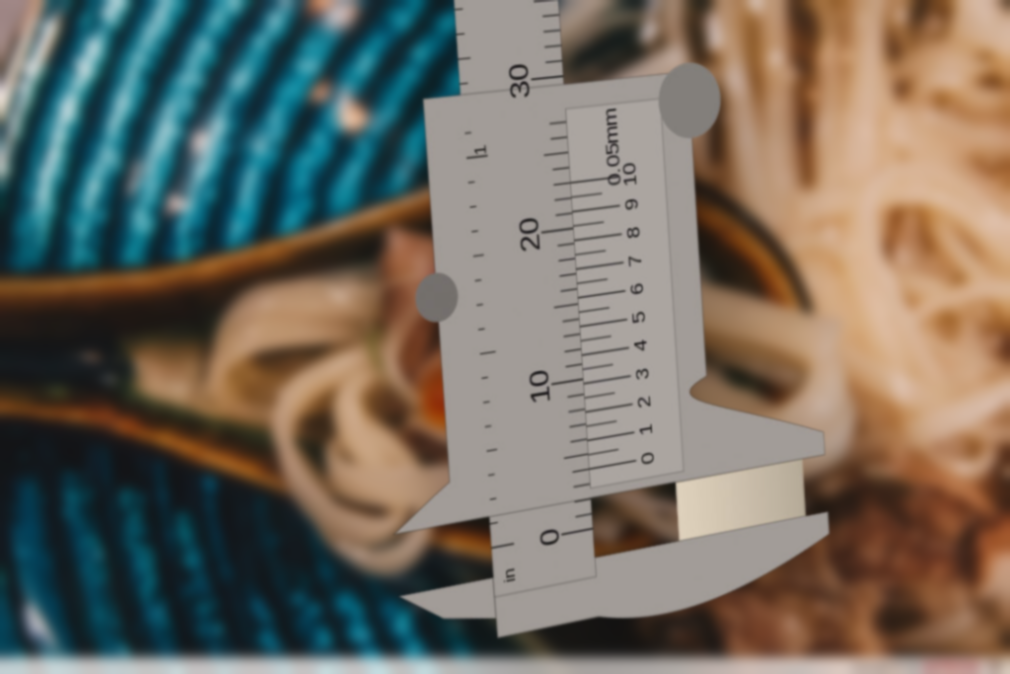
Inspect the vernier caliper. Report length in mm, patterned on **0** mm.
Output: **4.0** mm
